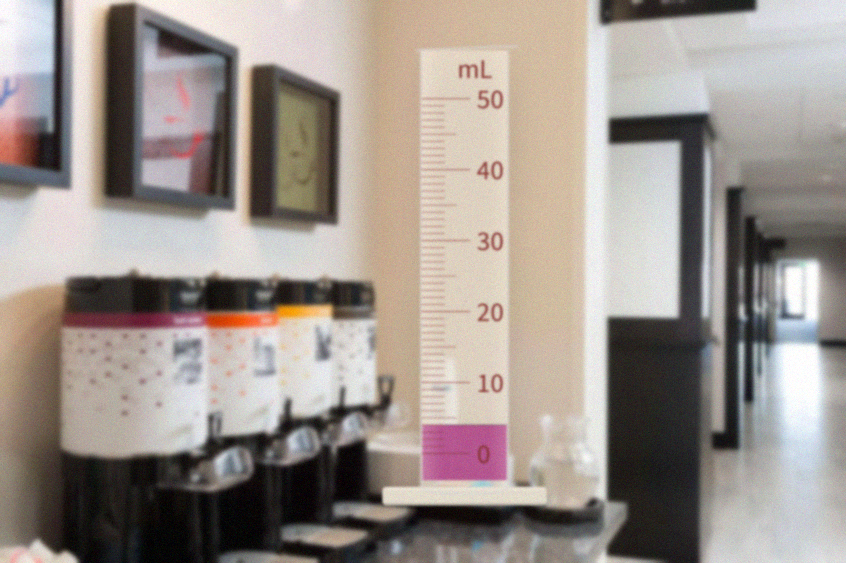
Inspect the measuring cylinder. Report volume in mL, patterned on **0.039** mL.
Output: **4** mL
